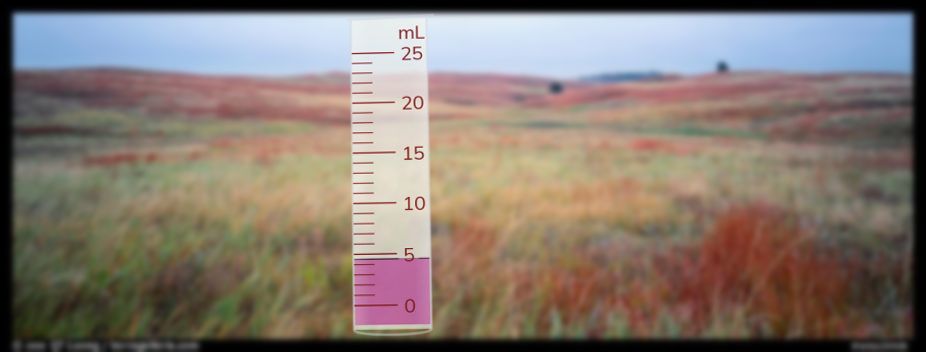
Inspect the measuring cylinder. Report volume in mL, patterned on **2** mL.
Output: **4.5** mL
